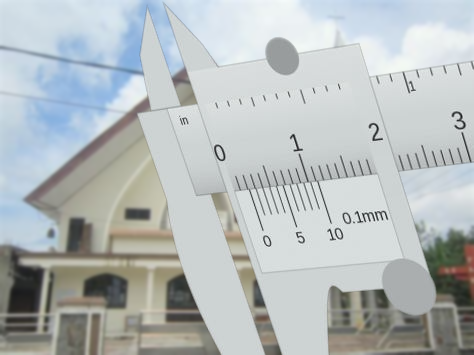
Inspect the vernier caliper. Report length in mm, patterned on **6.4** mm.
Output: **2.2** mm
